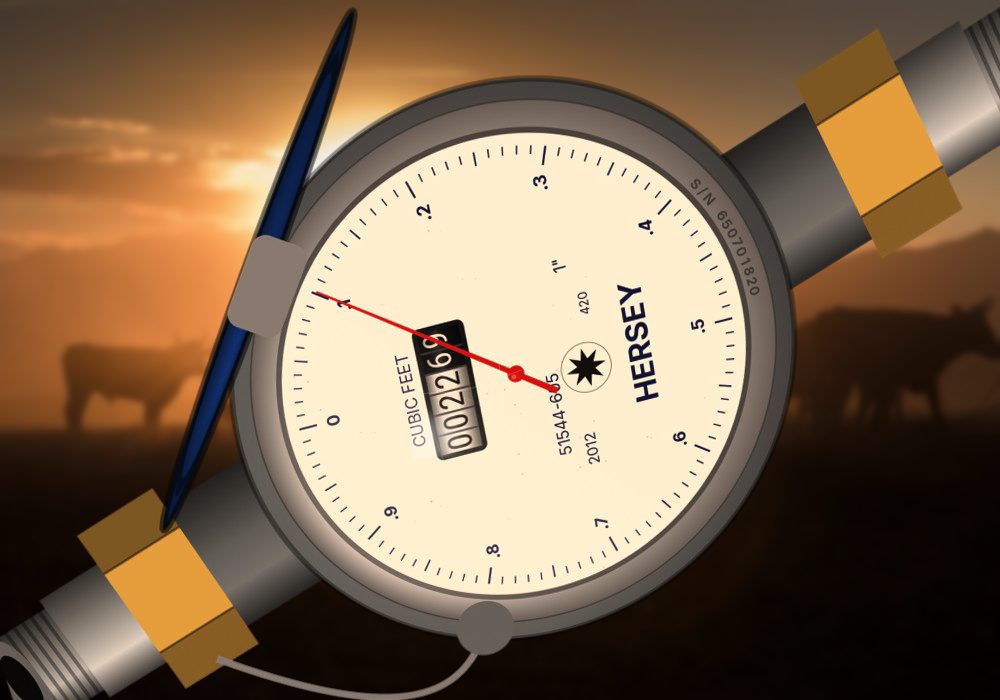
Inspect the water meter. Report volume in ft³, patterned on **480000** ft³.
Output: **2269.10** ft³
